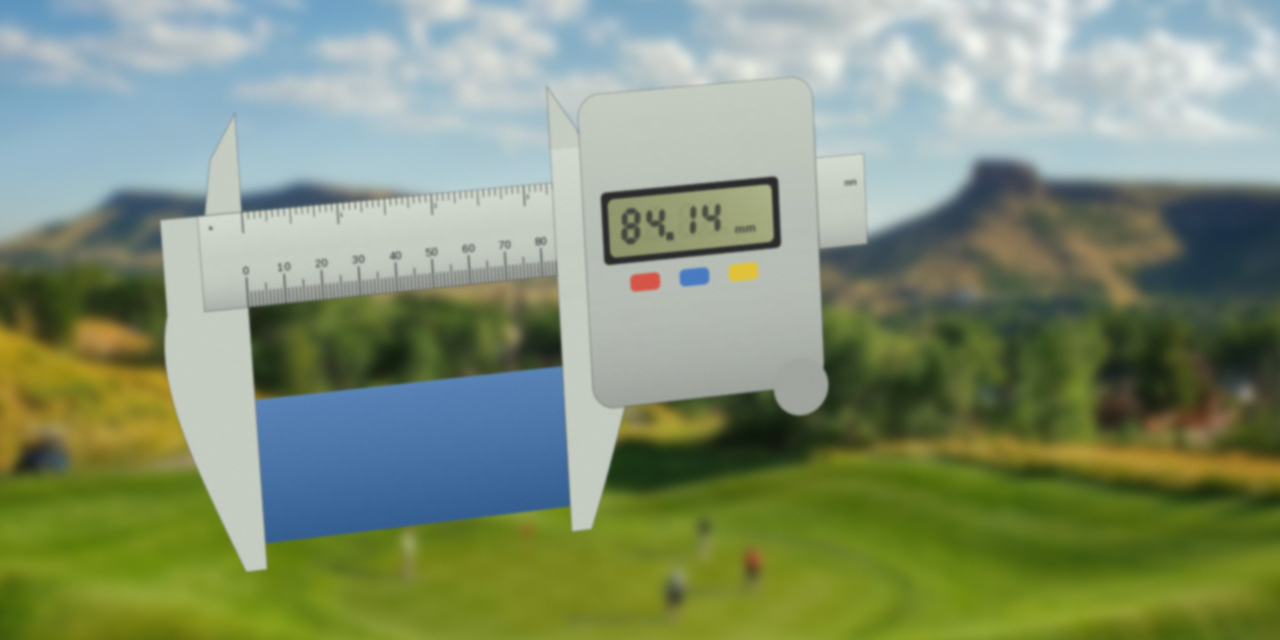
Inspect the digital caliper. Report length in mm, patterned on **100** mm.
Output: **84.14** mm
